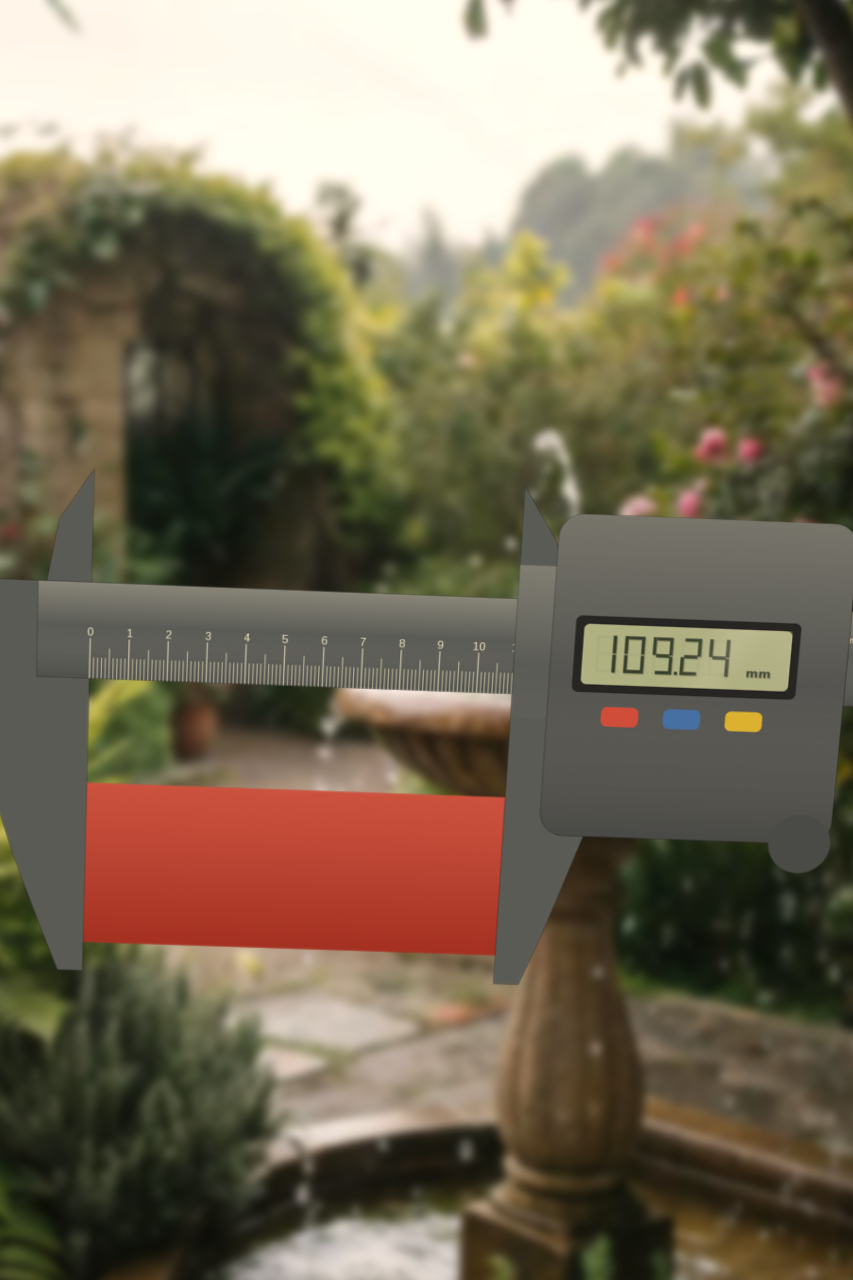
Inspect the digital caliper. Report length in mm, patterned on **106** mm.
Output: **109.24** mm
